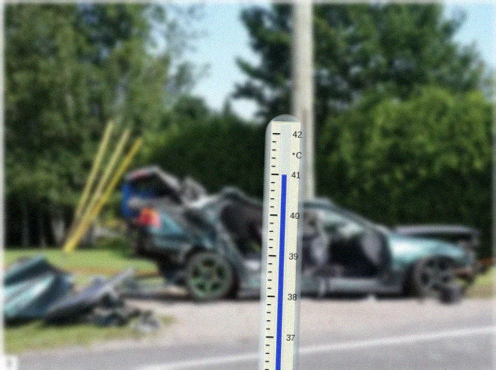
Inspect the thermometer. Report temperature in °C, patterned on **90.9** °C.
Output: **41** °C
